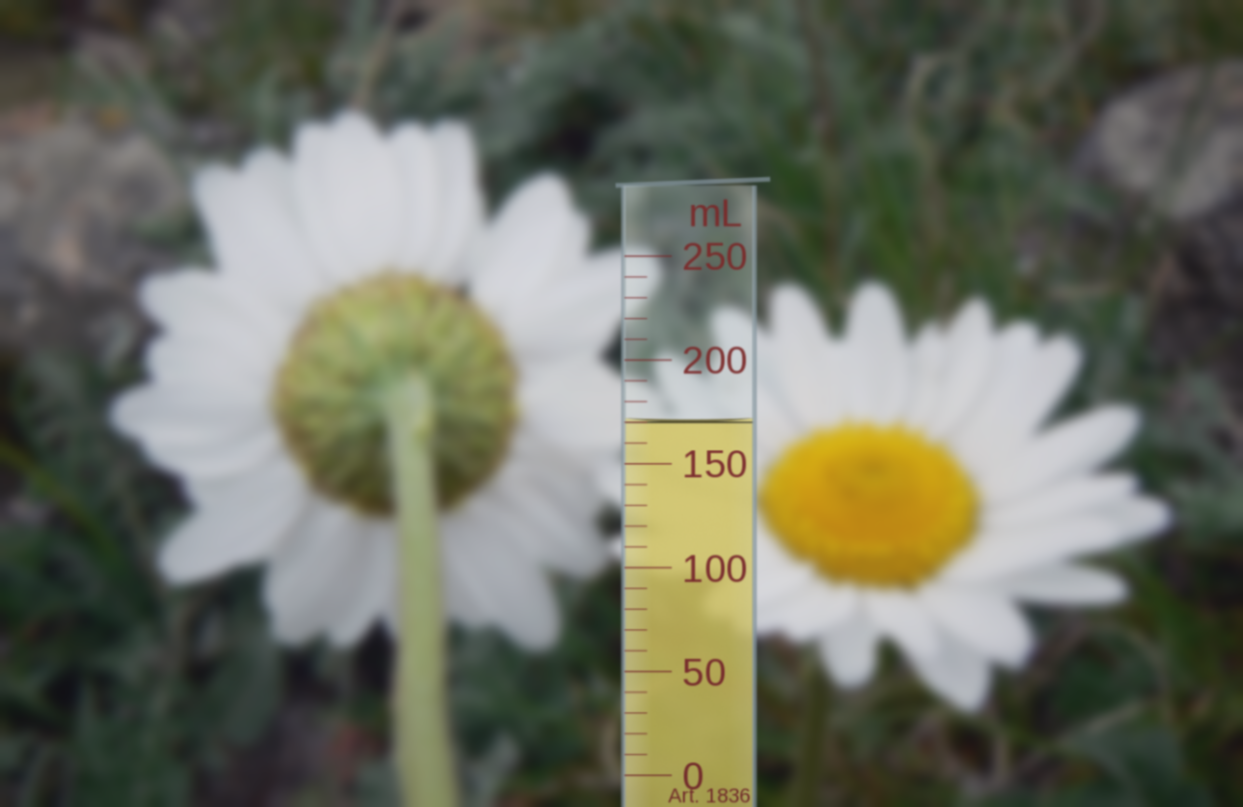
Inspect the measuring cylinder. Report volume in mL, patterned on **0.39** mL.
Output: **170** mL
